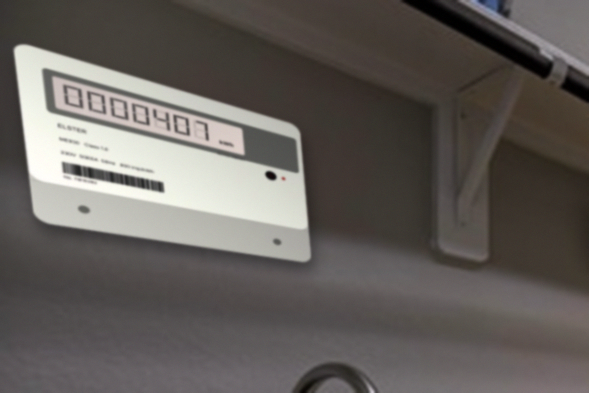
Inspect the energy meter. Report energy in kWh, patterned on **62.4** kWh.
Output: **407** kWh
